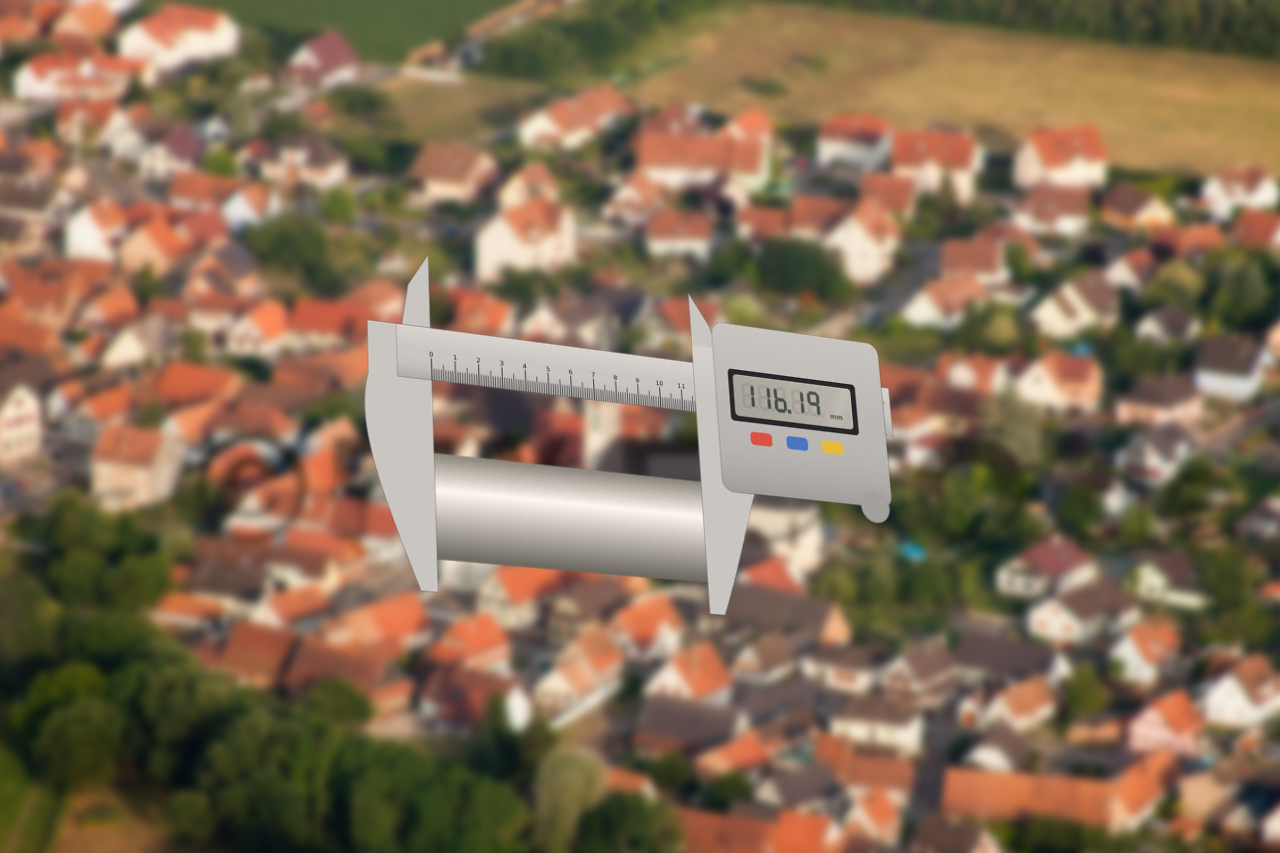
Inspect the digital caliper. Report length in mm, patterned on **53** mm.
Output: **116.19** mm
